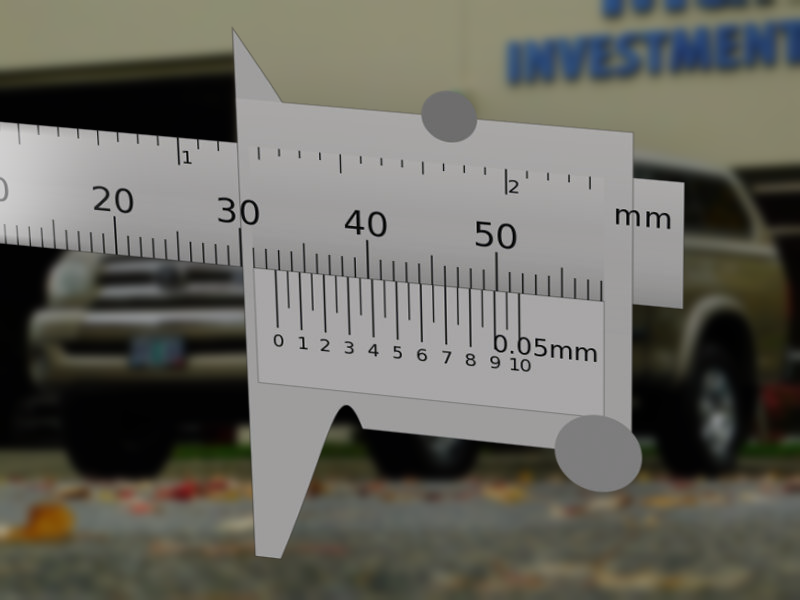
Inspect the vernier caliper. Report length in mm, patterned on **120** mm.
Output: **32.7** mm
